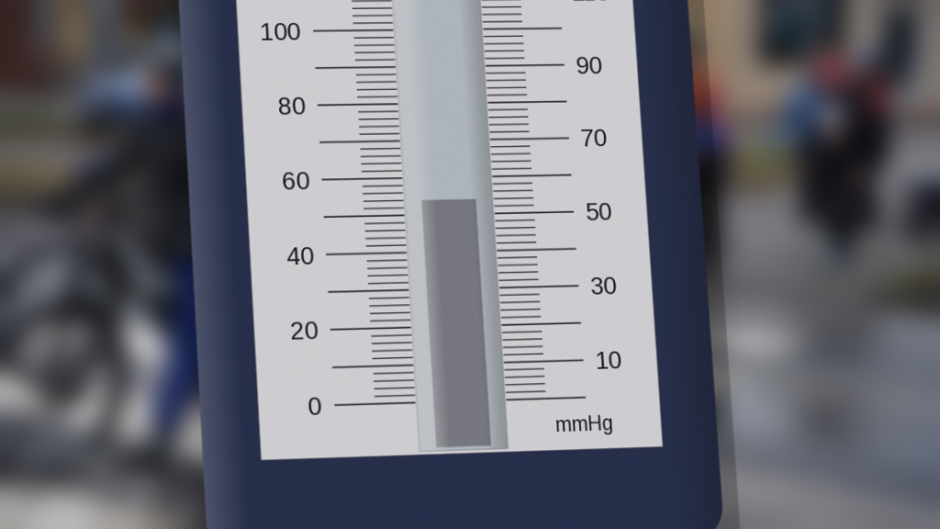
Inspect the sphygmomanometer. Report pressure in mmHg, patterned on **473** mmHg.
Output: **54** mmHg
